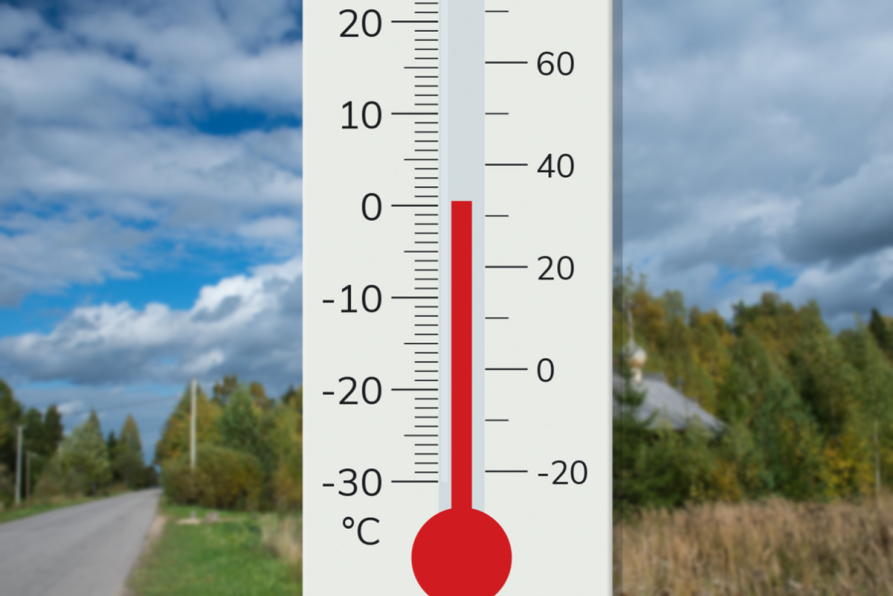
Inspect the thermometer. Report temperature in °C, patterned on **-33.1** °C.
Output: **0.5** °C
